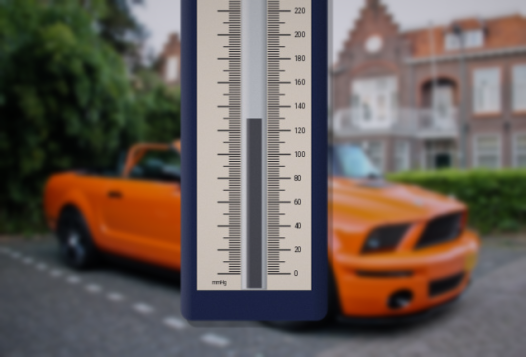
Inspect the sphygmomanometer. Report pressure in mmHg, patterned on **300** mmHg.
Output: **130** mmHg
